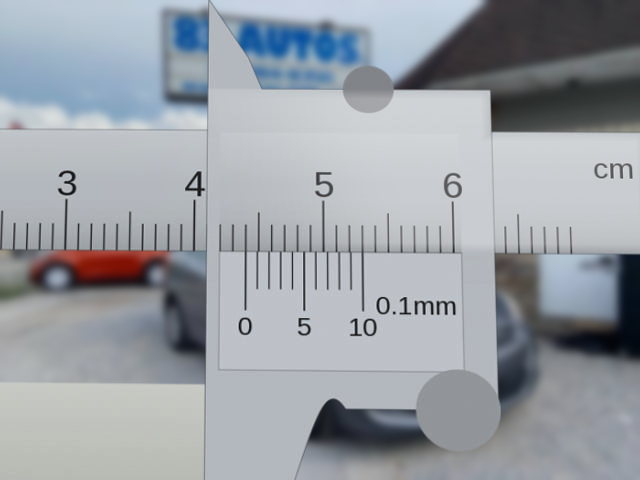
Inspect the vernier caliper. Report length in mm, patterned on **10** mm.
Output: **44.0** mm
